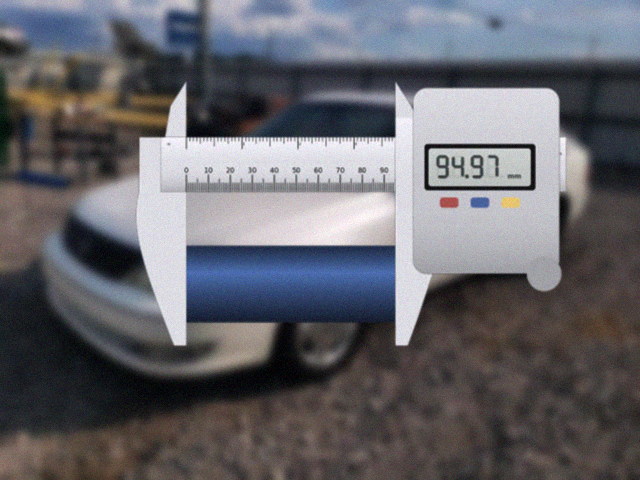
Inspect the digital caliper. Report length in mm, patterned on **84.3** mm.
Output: **94.97** mm
